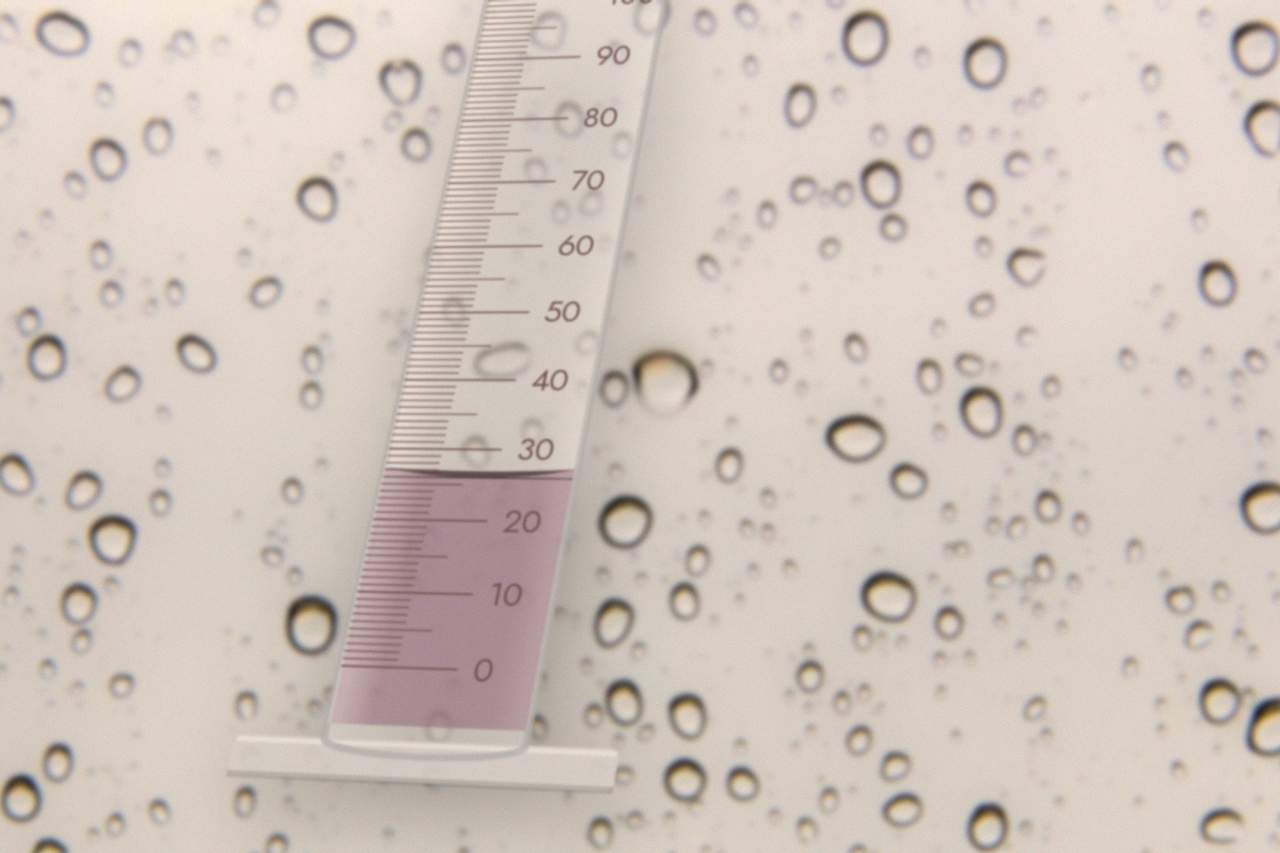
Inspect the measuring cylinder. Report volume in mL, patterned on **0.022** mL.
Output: **26** mL
